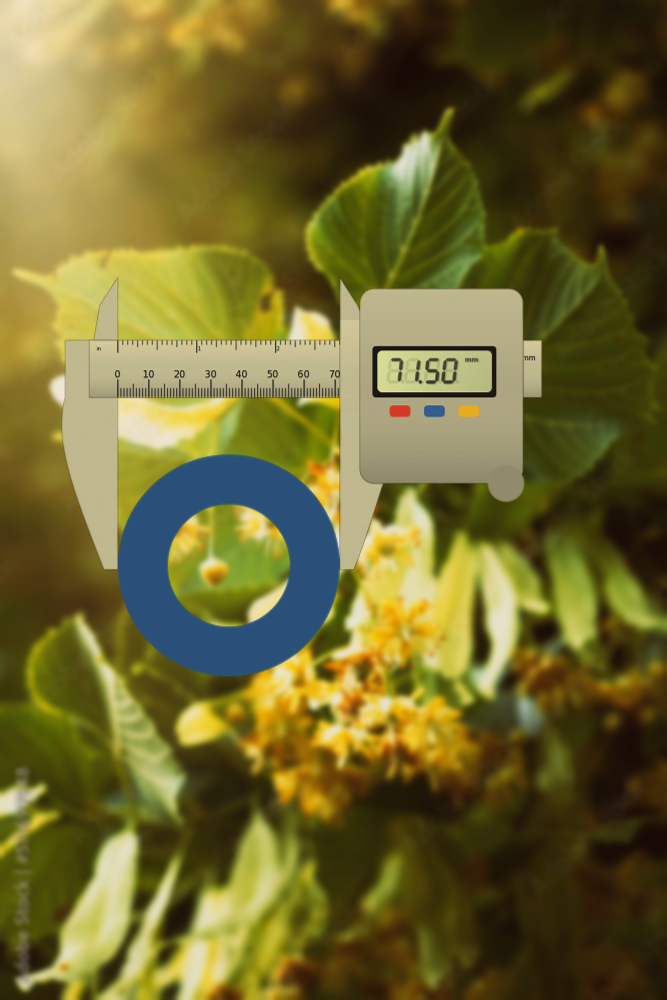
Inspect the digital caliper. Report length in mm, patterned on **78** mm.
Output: **71.50** mm
